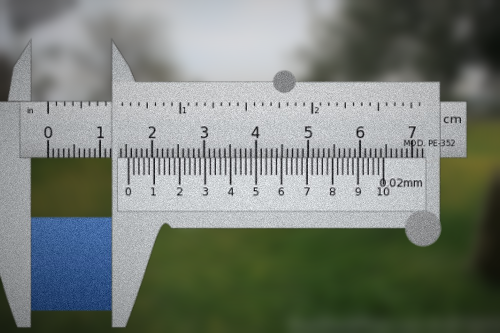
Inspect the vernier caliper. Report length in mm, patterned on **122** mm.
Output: **15.5** mm
